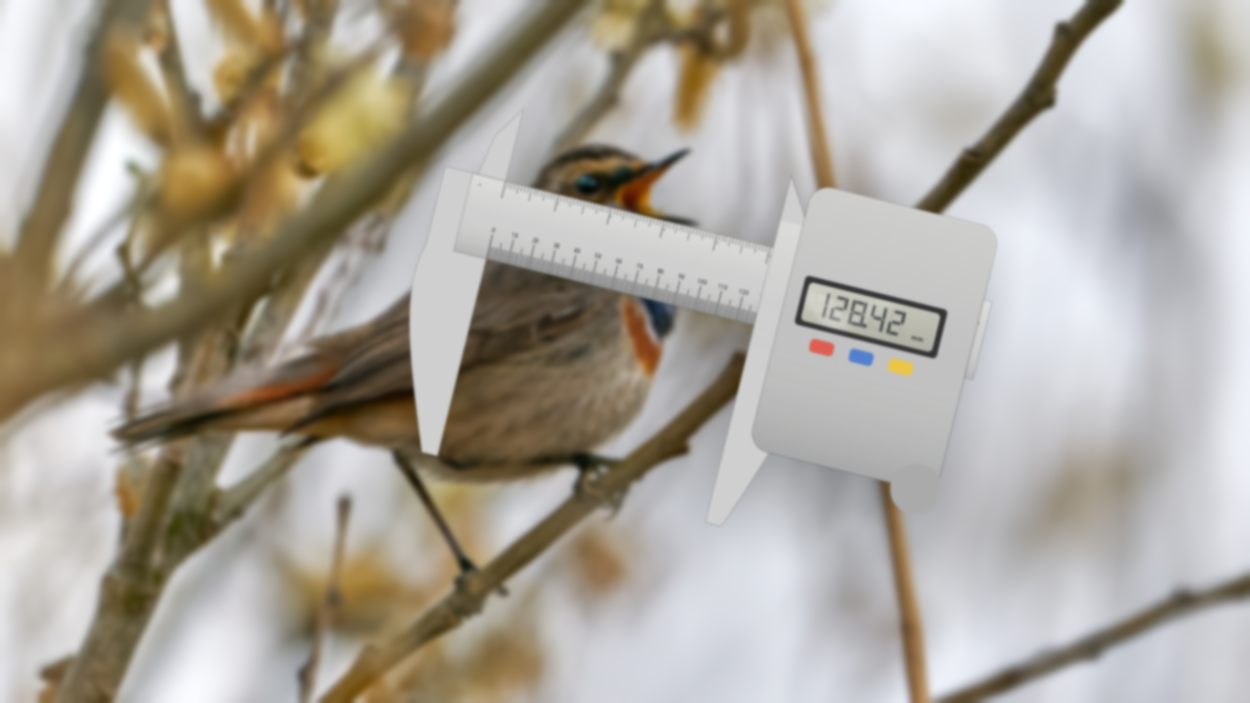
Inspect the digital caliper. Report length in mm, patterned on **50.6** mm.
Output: **128.42** mm
